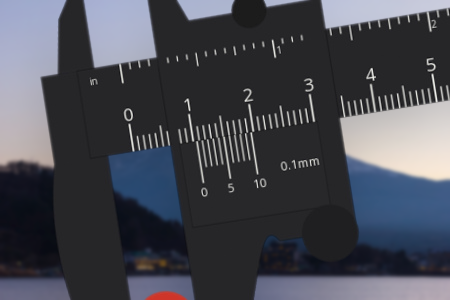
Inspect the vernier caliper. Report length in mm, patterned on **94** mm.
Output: **10.6** mm
